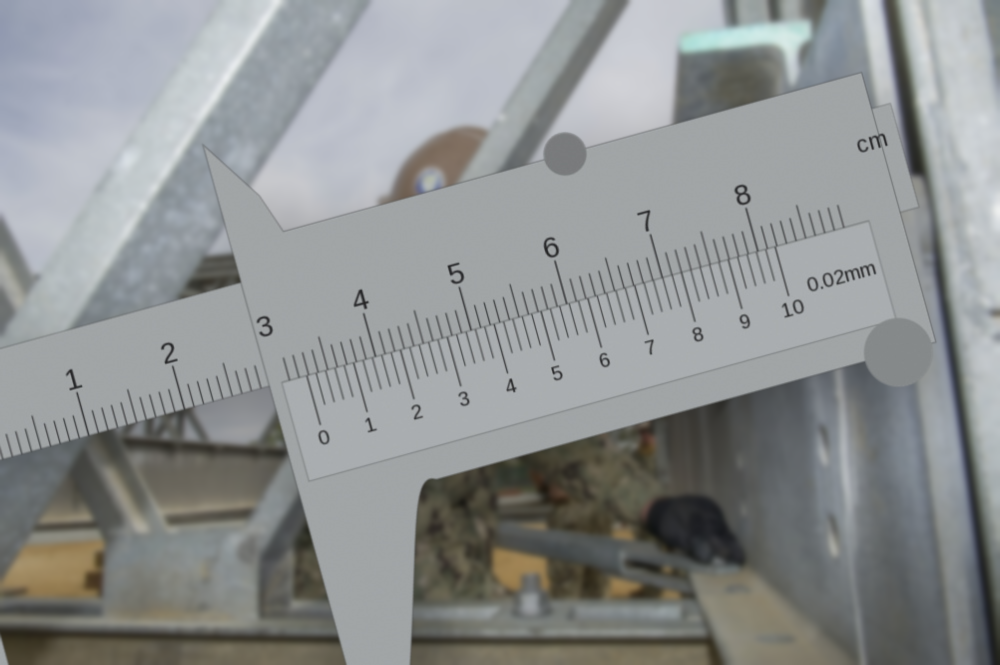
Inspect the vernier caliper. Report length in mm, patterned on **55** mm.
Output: **32.8** mm
